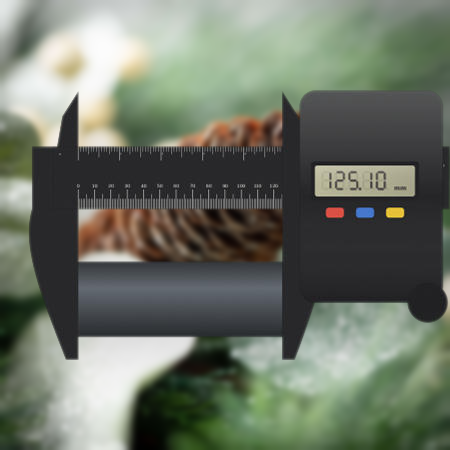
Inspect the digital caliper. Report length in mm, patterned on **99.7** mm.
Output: **125.10** mm
